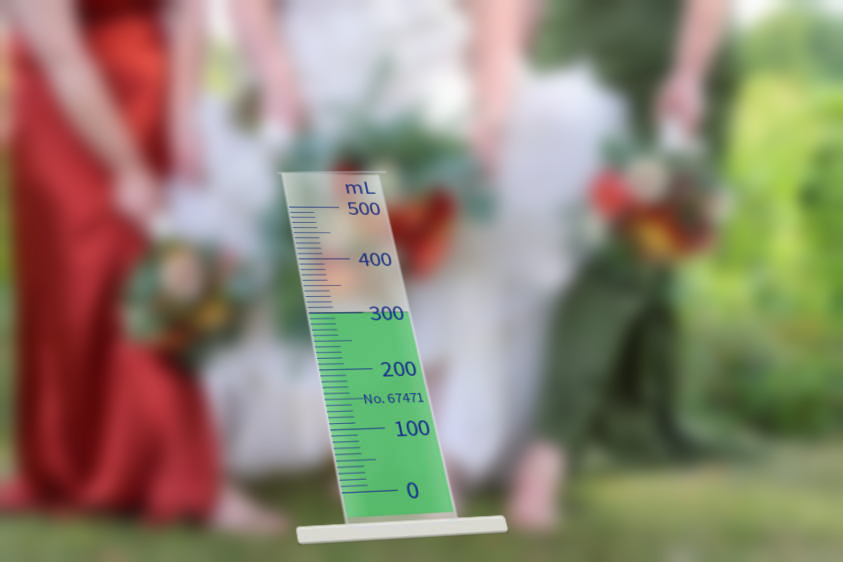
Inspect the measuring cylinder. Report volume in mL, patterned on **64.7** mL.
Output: **300** mL
